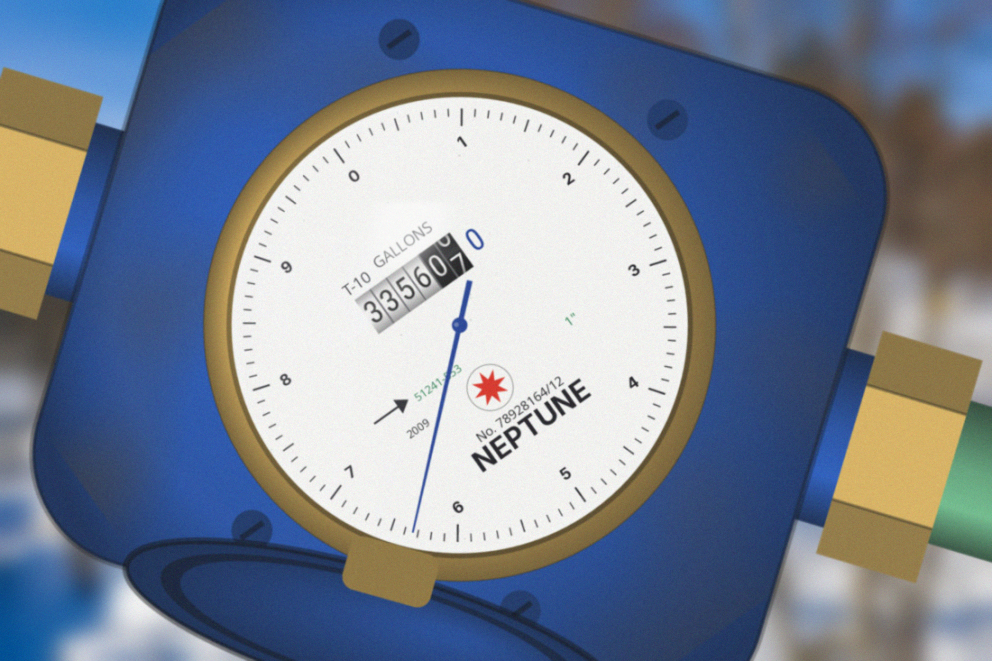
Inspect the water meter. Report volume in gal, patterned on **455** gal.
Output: **3356066.3** gal
